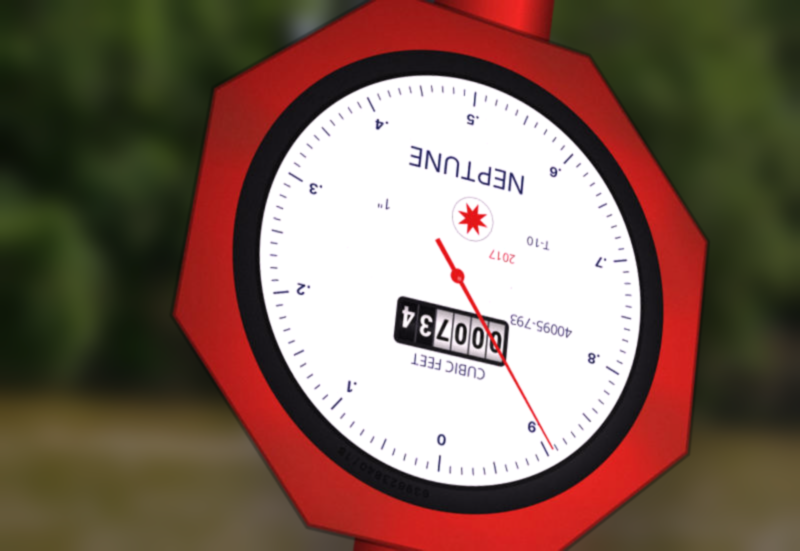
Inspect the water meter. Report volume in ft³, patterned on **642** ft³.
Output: **733.89** ft³
